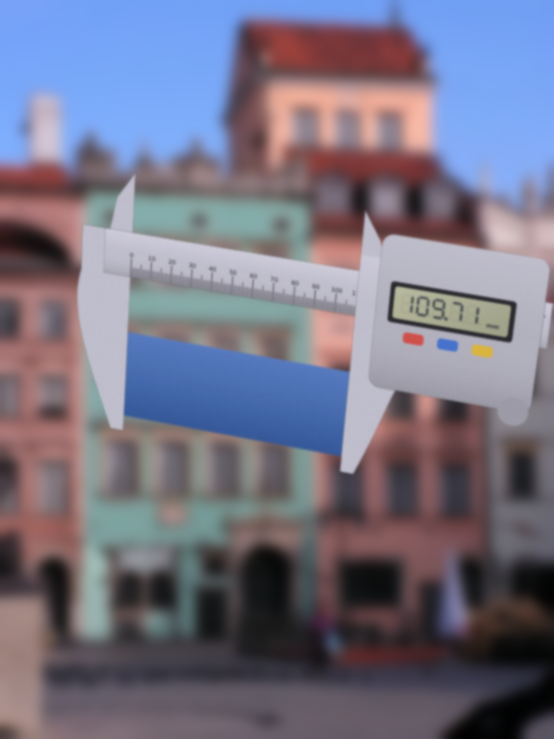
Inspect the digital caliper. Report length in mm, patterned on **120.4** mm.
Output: **109.71** mm
